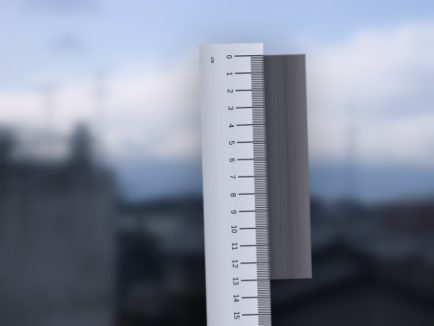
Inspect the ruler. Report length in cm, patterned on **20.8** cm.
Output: **13** cm
